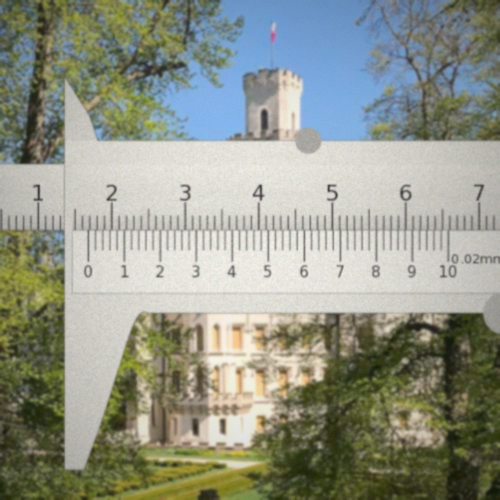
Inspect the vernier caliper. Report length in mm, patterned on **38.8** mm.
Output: **16.8** mm
